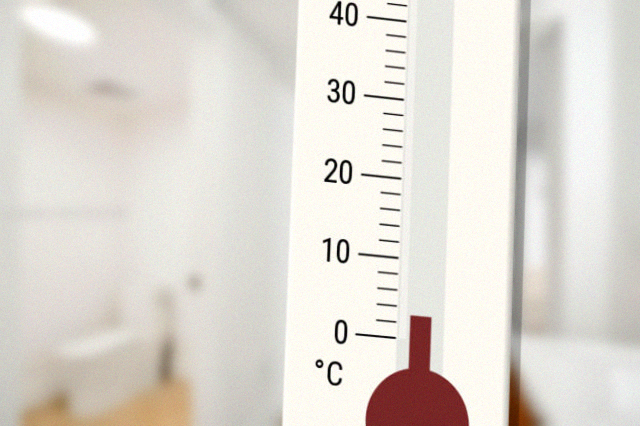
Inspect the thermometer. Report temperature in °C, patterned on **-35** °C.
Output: **3** °C
